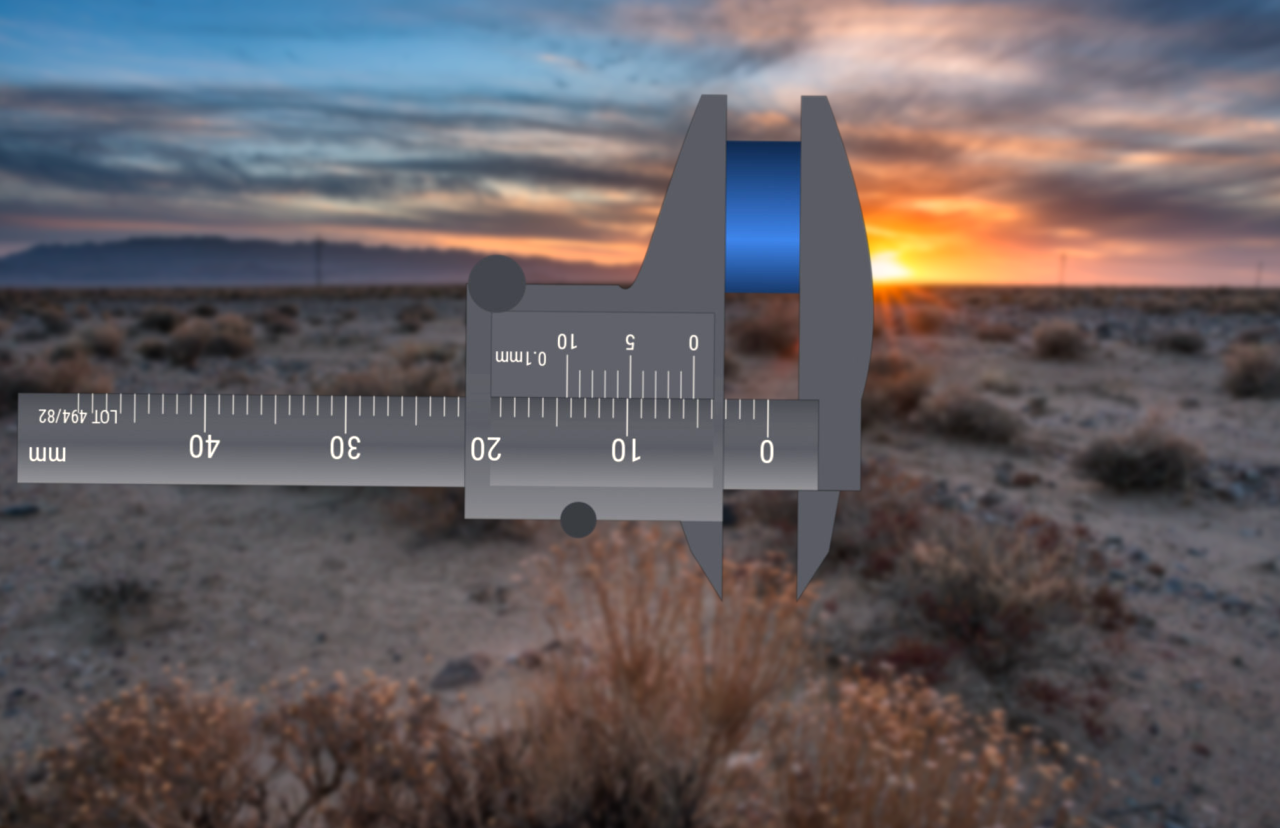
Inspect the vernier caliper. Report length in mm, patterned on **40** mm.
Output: **5.3** mm
